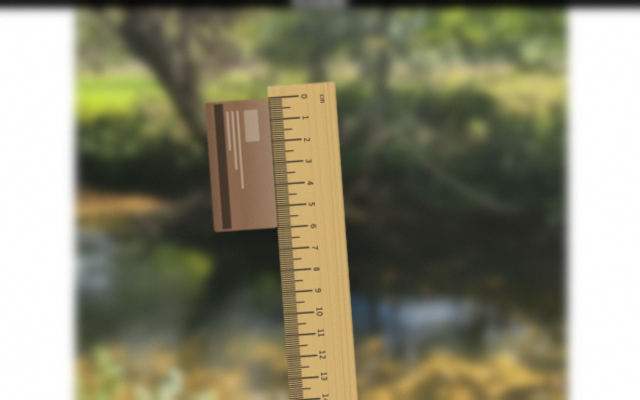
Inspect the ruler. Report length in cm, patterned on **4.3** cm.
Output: **6** cm
